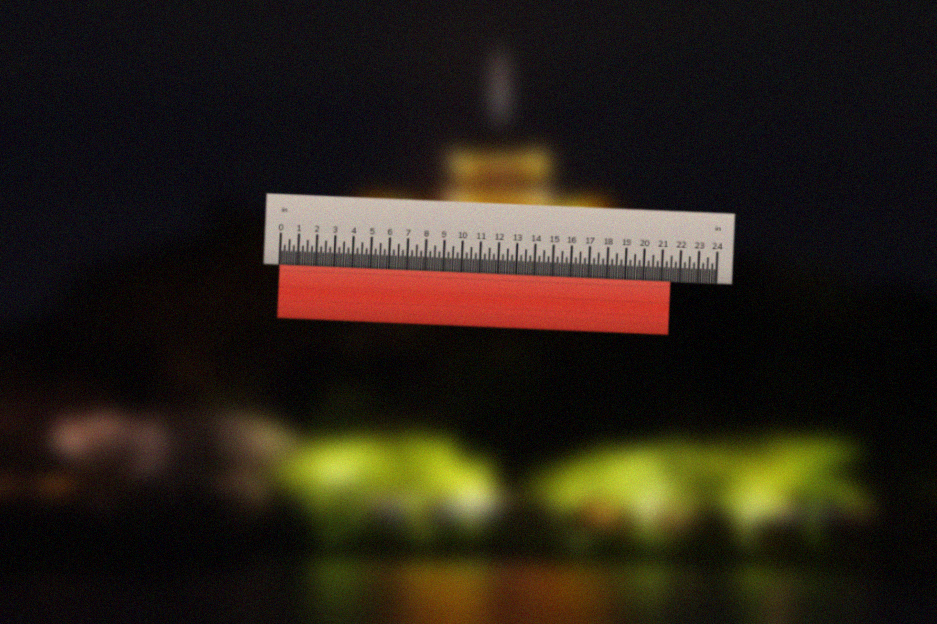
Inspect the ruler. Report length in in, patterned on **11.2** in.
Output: **21.5** in
